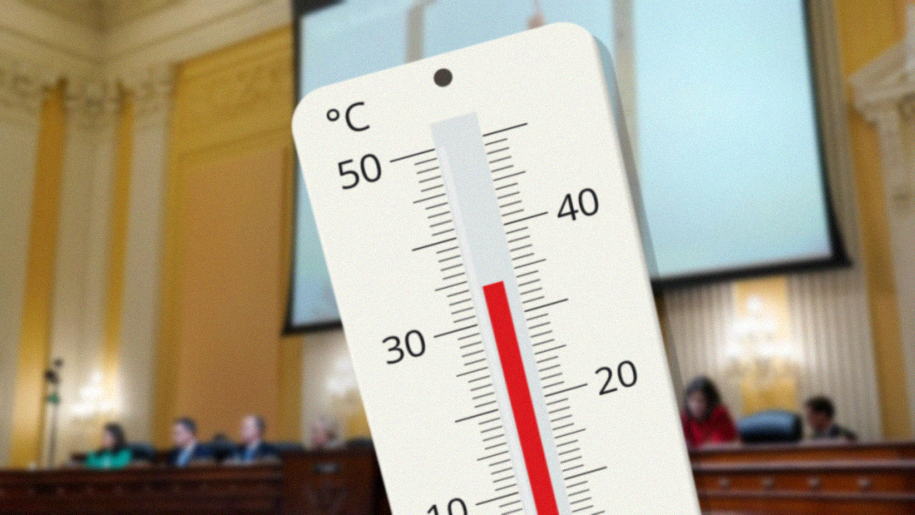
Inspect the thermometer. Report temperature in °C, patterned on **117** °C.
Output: **34** °C
